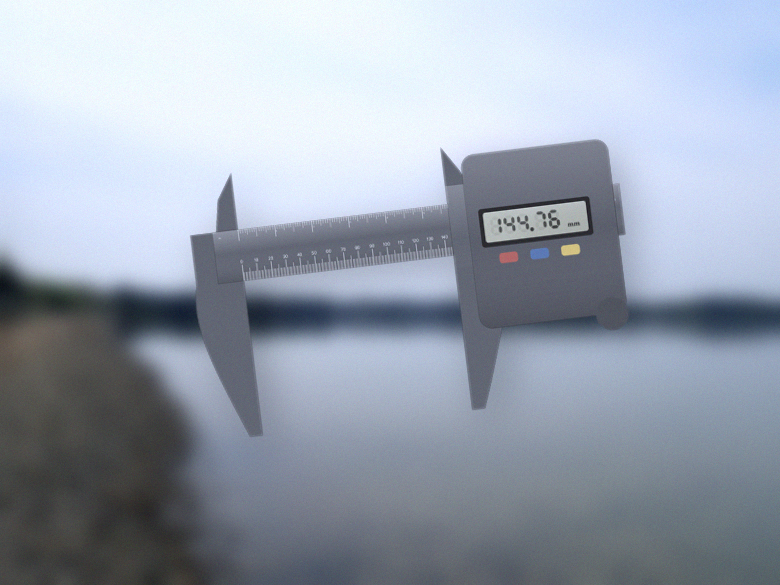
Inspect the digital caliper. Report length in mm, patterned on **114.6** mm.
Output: **144.76** mm
